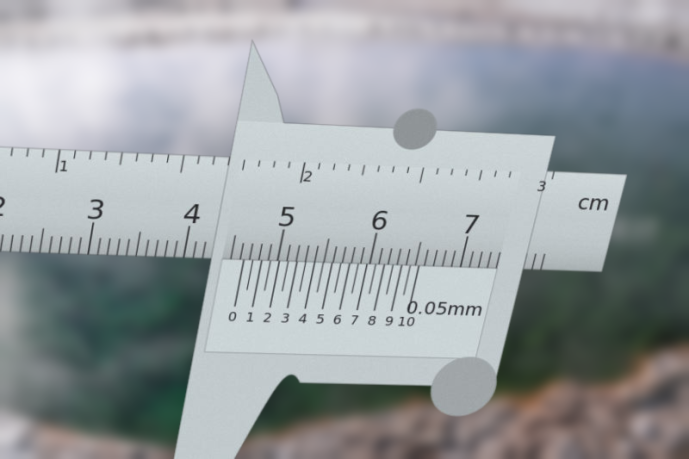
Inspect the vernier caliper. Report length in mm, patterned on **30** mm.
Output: **46.4** mm
